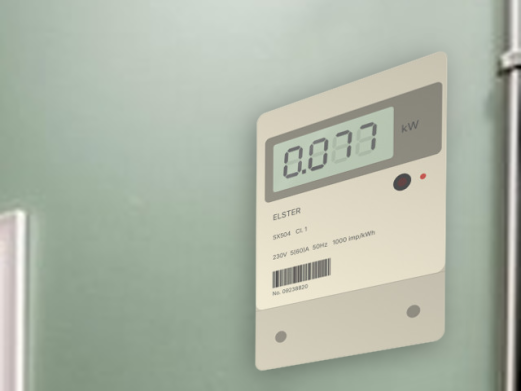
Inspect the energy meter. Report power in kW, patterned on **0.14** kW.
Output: **0.077** kW
